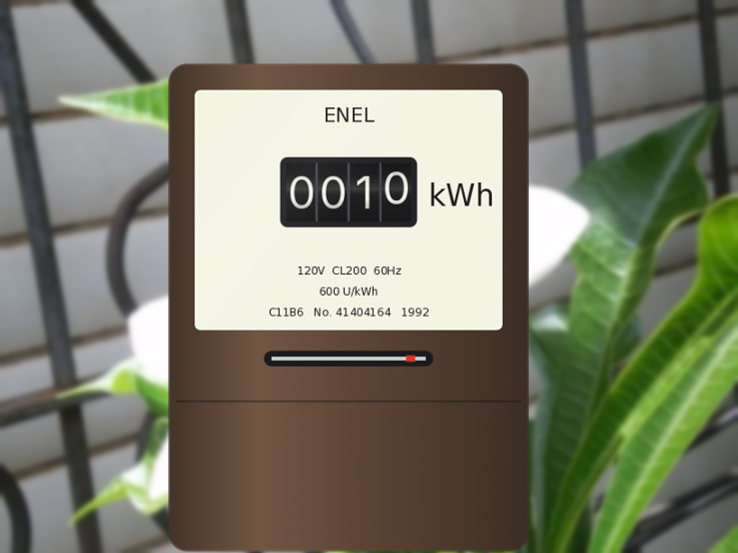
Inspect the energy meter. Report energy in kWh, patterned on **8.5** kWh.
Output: **10** kWh
